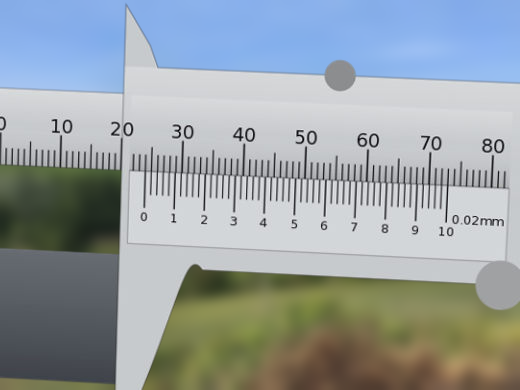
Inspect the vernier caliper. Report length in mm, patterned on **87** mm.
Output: **24.0** mm
